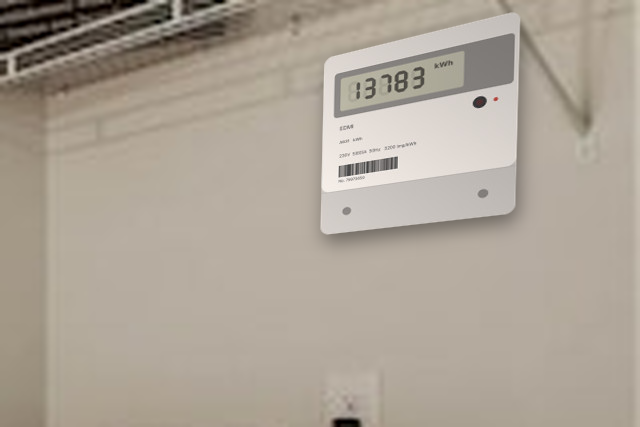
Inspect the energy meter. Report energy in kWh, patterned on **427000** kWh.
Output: **13783** kWh
